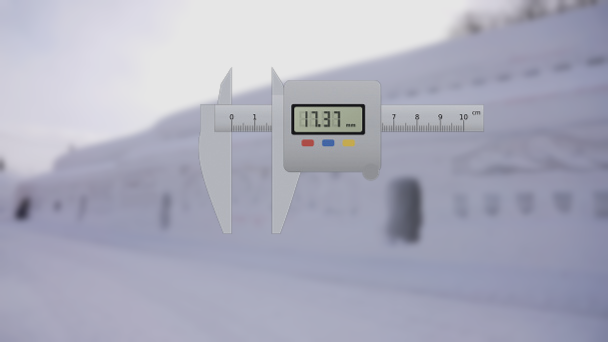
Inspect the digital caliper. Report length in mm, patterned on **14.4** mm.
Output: **17.37** mm
